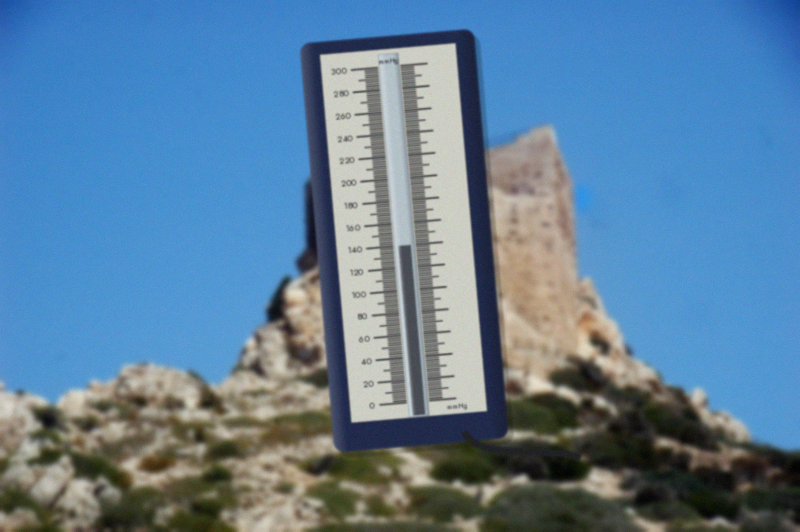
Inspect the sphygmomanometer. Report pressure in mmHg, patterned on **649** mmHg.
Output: **140** mmHg
